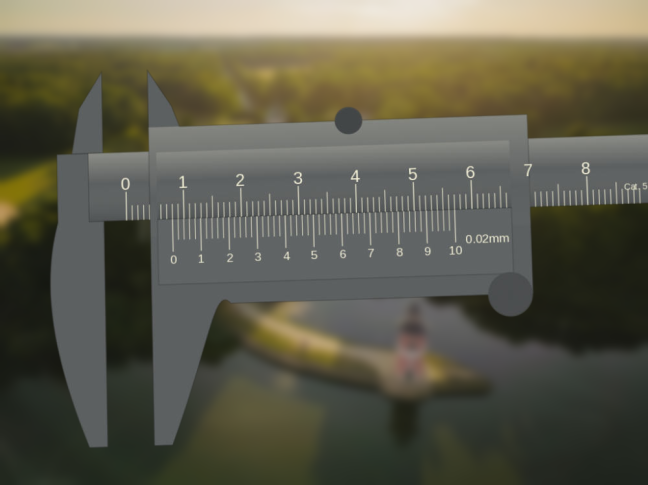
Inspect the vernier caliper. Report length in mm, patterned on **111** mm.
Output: **8.0** mm
